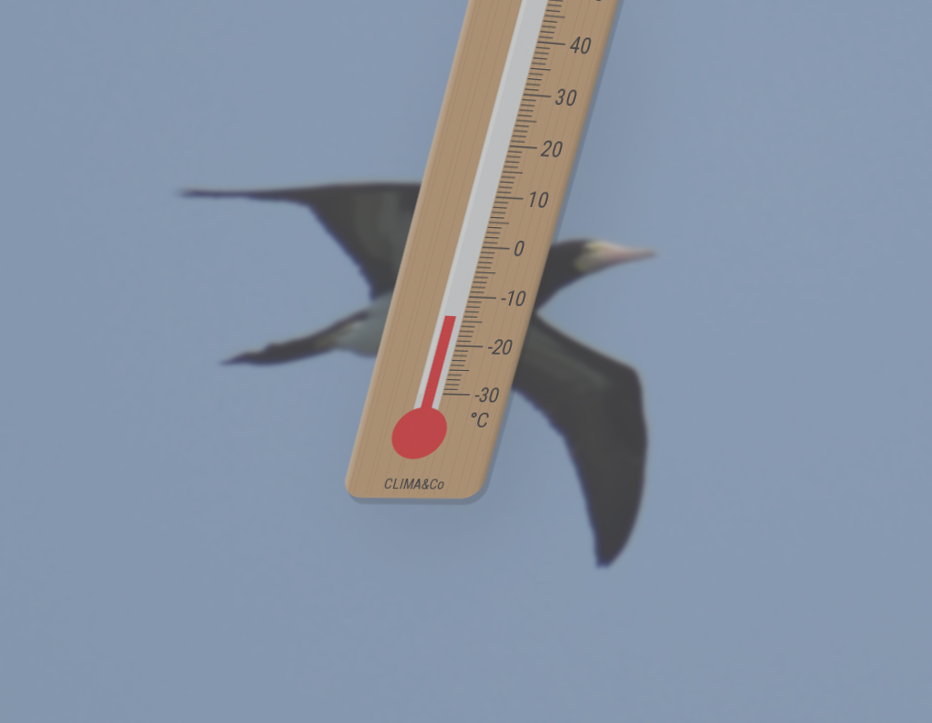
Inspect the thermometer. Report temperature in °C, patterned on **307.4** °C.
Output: **-14** °C
